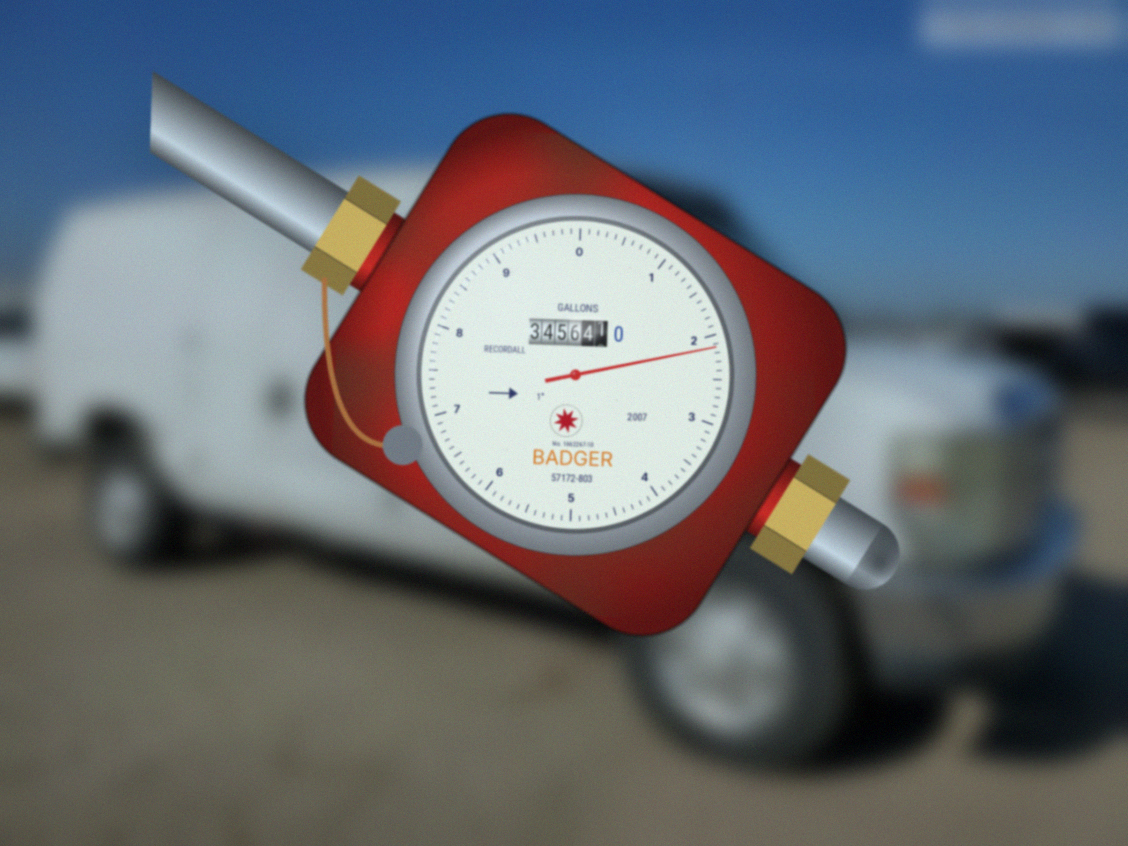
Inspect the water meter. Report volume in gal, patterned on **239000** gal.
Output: **3456412.1** gal
